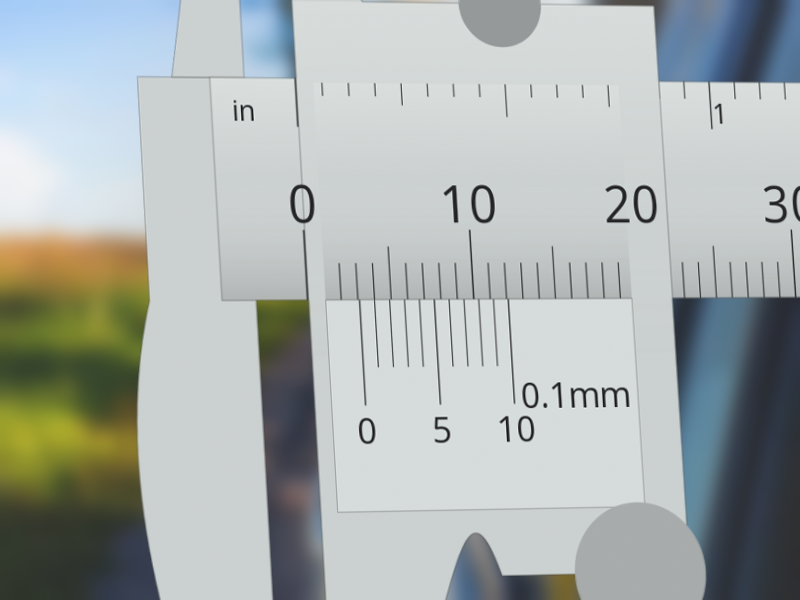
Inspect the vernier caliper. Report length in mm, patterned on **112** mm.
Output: **3.1** mm
